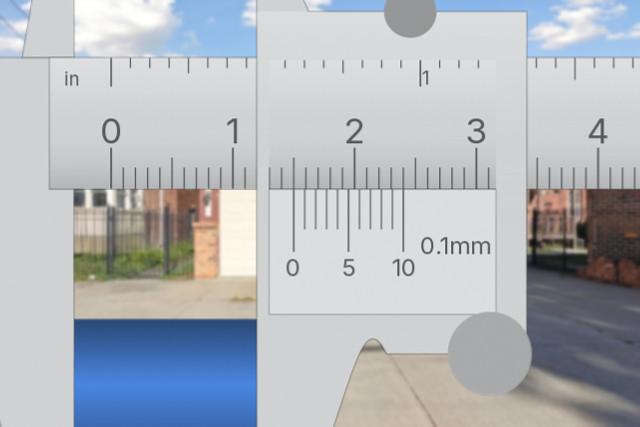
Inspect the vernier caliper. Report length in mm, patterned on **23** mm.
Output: **15.0** mm
